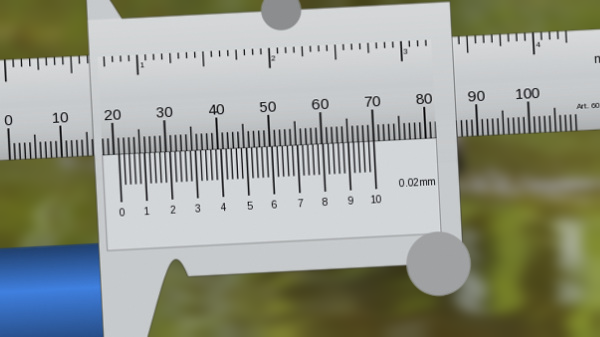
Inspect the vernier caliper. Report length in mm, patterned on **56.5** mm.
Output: **21.0** mm
